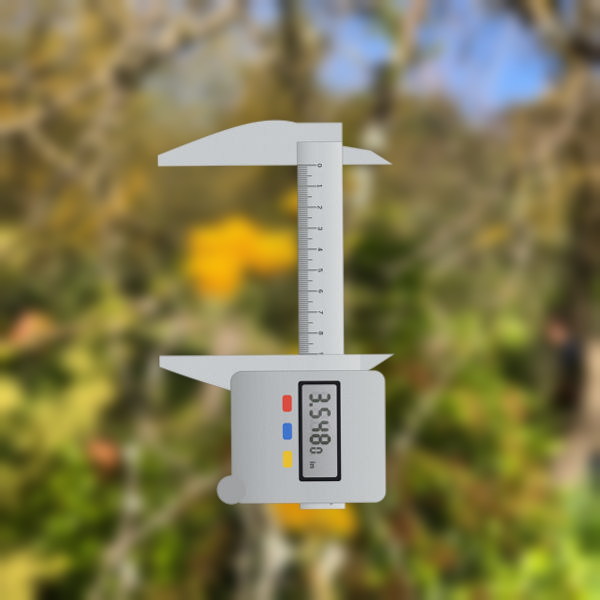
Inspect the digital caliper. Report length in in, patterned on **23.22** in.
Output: **3.5480** in
